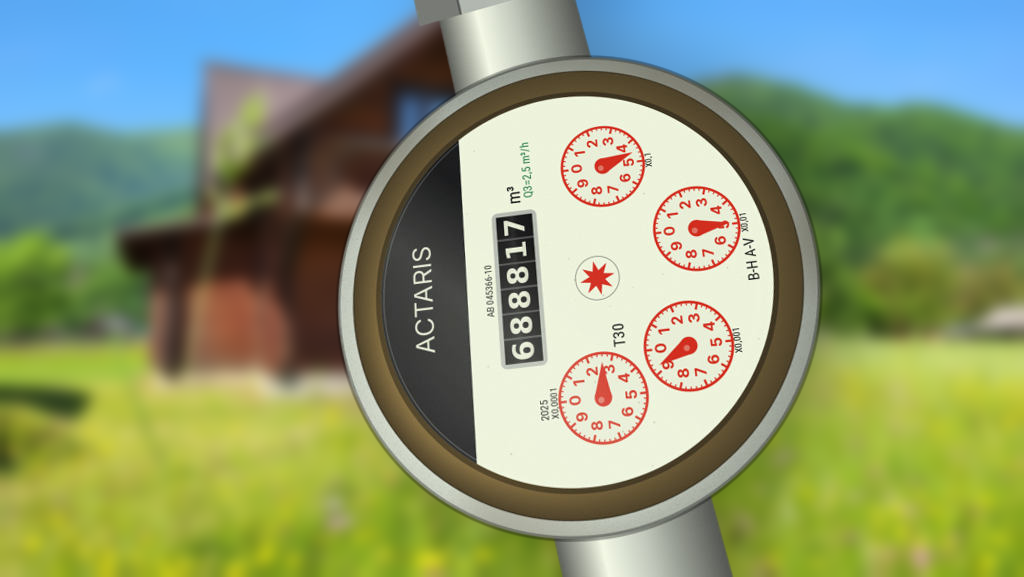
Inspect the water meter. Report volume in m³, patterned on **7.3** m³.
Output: **688817.4492** m³
